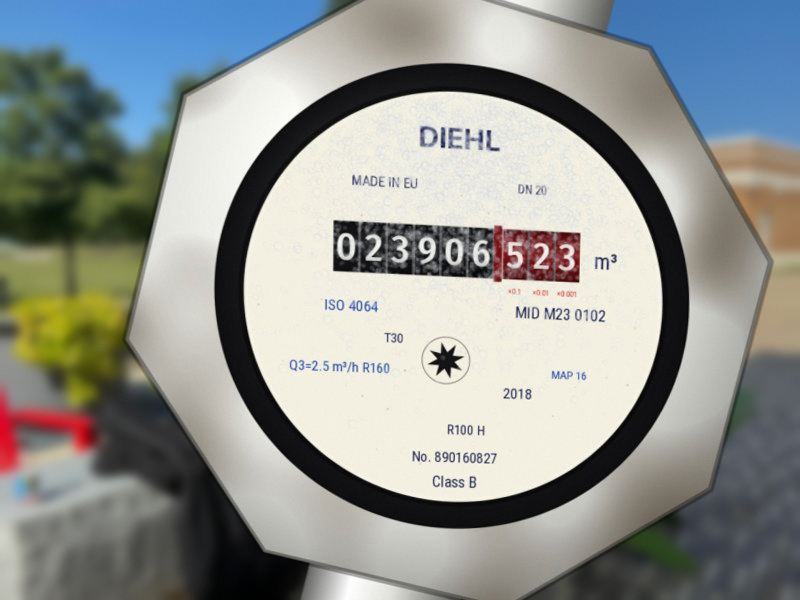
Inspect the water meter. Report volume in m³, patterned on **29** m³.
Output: **23906.523** m³
